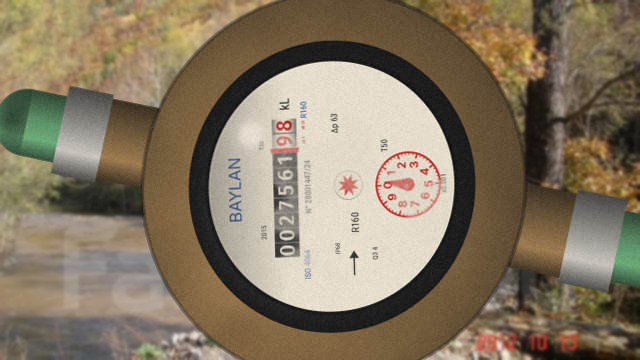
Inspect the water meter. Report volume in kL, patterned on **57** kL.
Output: **27561.980** kL
